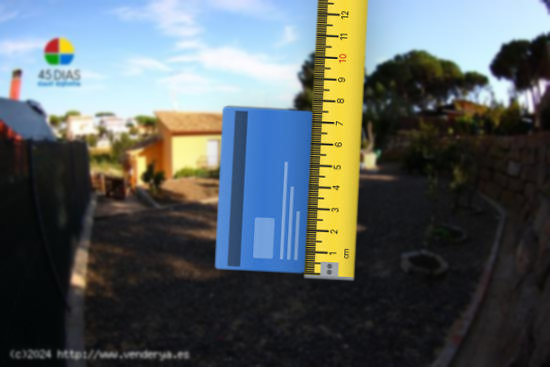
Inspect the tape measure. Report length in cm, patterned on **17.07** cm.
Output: **7.5** cm
